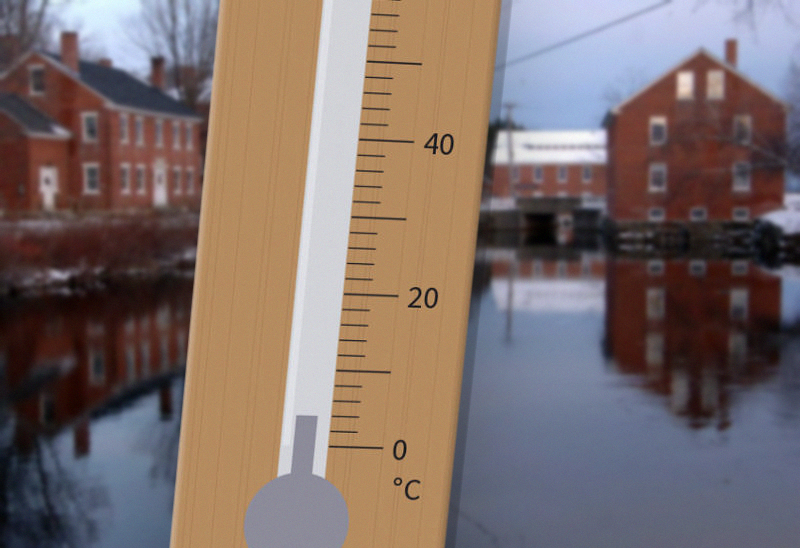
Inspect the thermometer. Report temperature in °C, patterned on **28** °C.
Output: **4** °C
